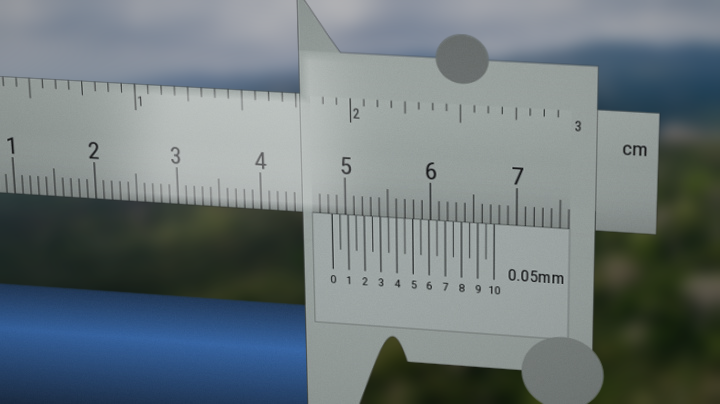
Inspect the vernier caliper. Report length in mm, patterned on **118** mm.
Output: **48.4** mm
